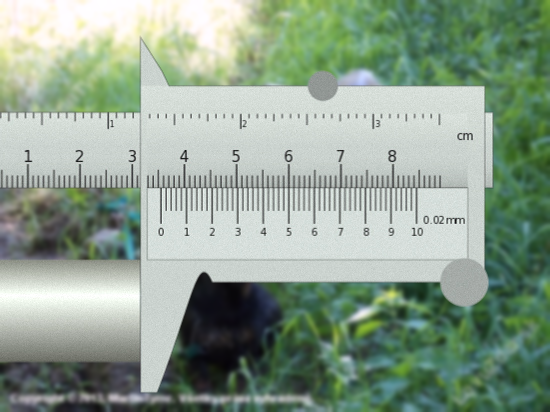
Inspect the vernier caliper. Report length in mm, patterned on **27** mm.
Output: **35.5** mm
